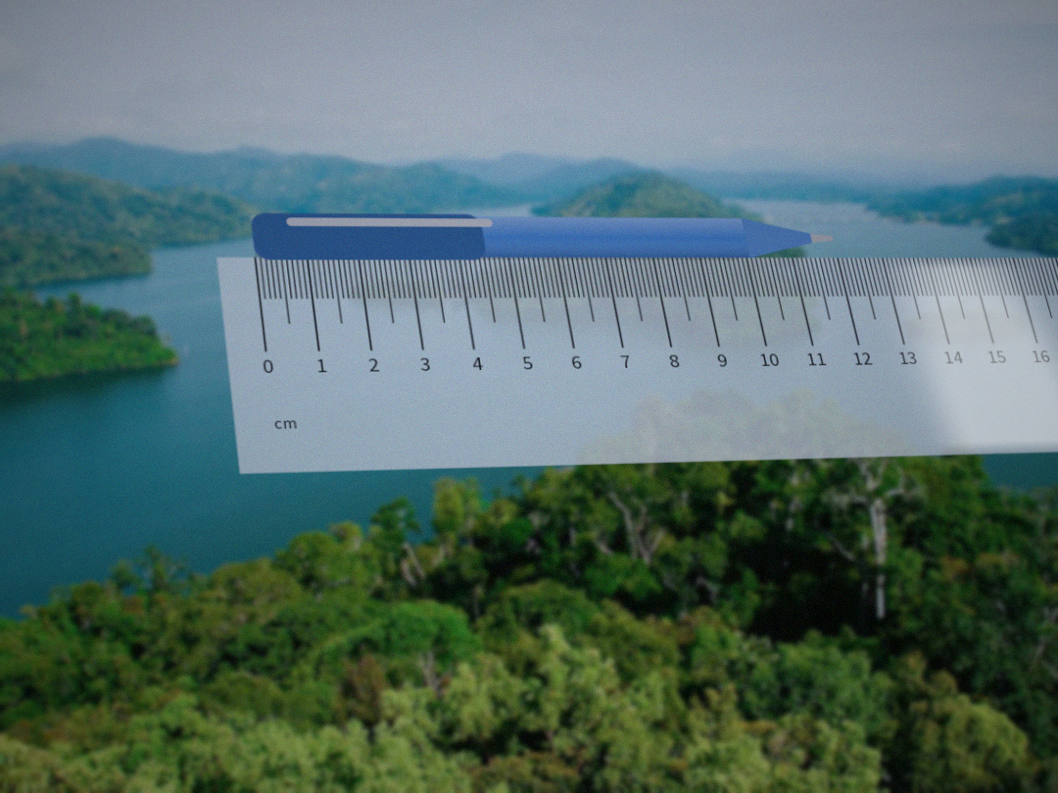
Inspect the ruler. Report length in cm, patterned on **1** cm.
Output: **12** cm
